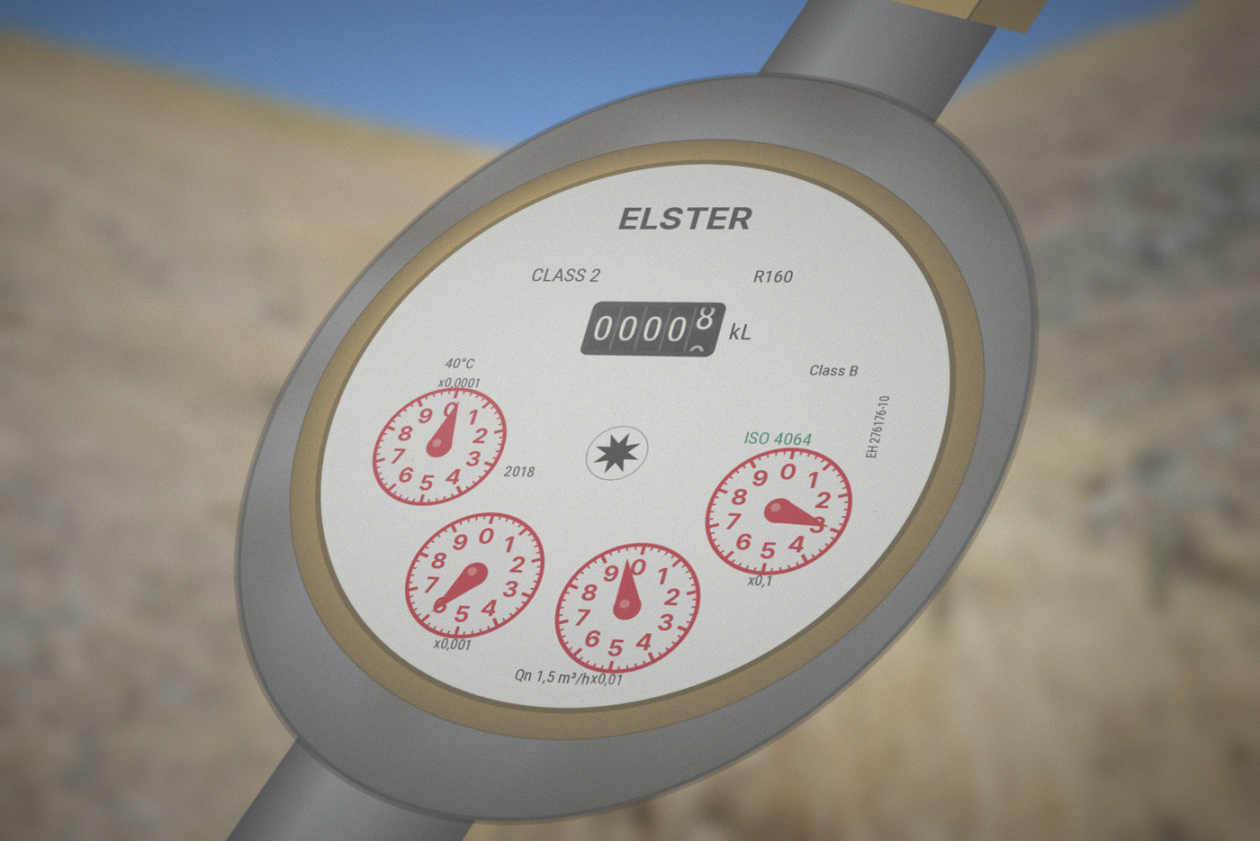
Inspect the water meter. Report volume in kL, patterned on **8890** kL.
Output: **8.2960** kL
